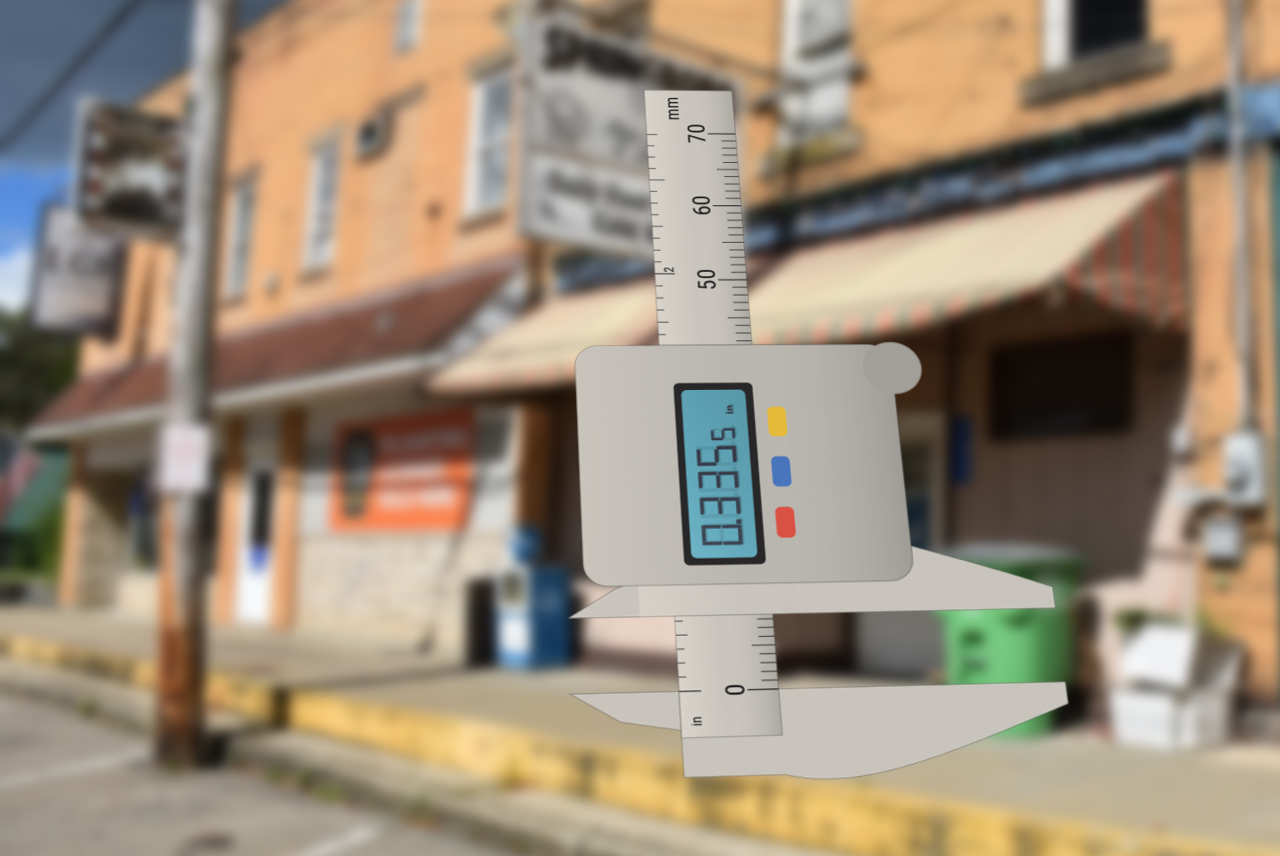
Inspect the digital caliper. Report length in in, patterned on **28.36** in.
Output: **0.3355** in
